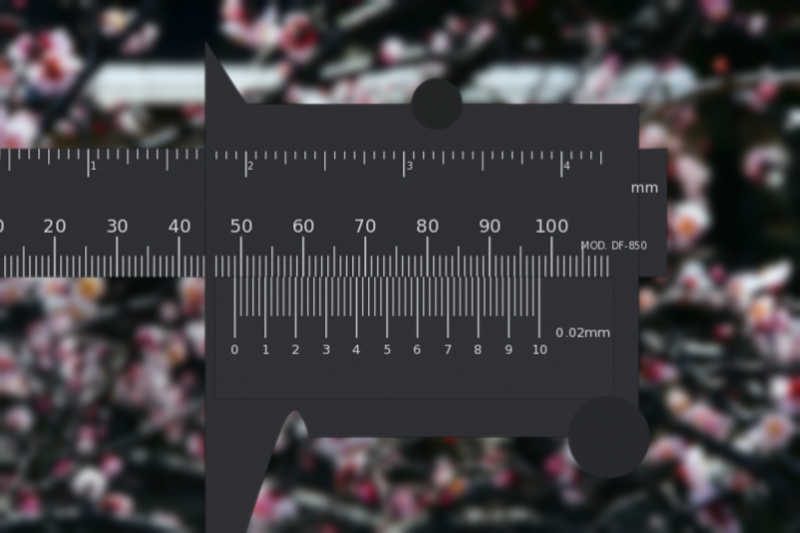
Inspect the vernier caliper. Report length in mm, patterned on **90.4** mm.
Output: **49.0** mm
